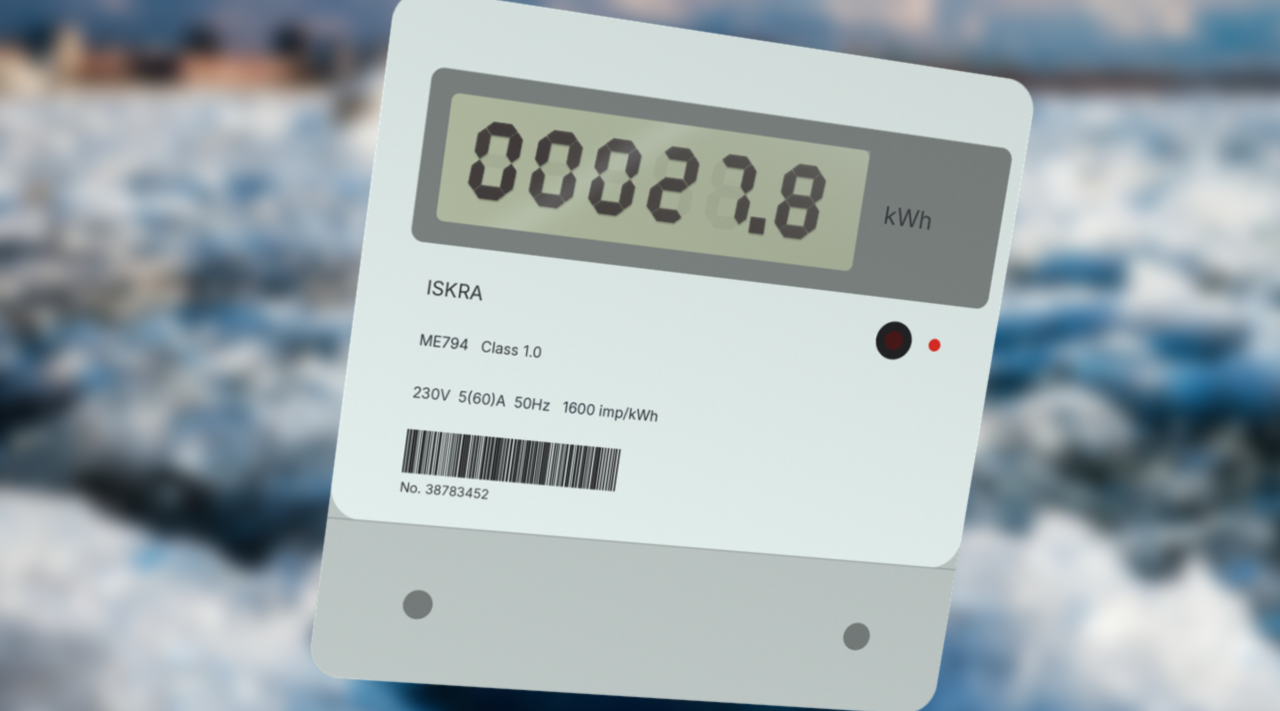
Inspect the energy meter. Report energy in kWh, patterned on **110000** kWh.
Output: **27.8** kWh
